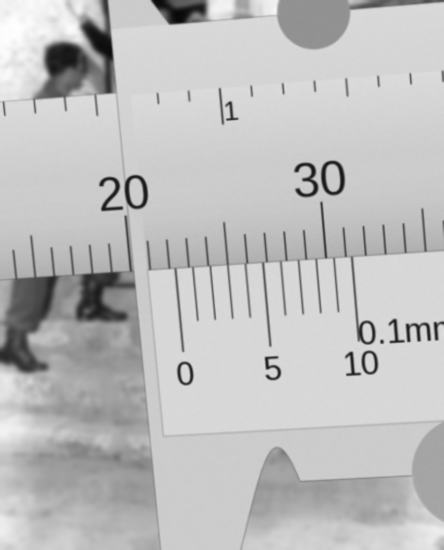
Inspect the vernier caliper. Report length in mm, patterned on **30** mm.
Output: **22.3** mm
